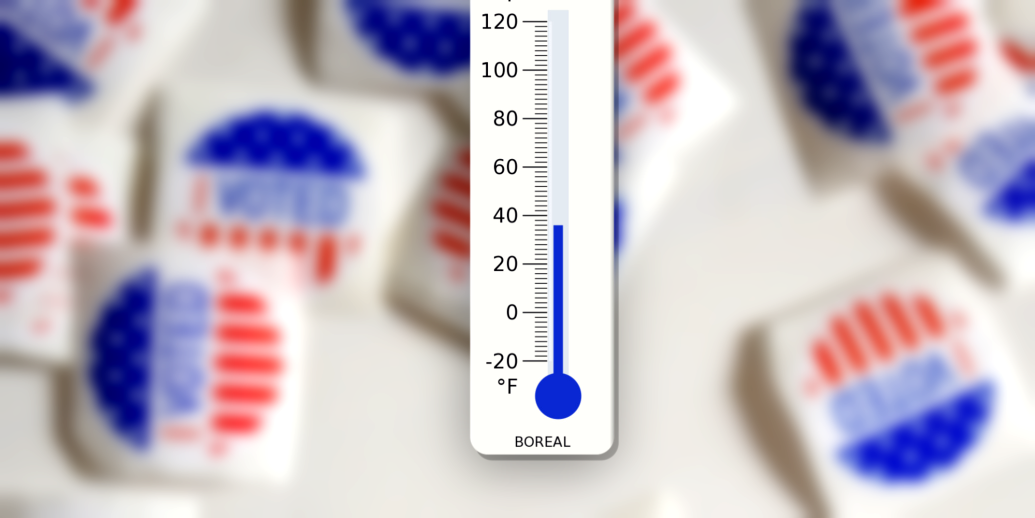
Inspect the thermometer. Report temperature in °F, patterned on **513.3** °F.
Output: **36** °F
